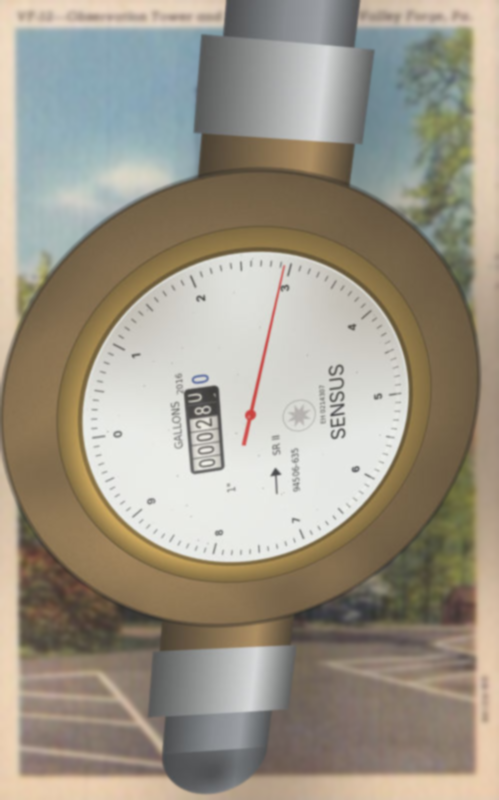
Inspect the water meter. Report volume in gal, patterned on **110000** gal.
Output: **2802.9** gal
